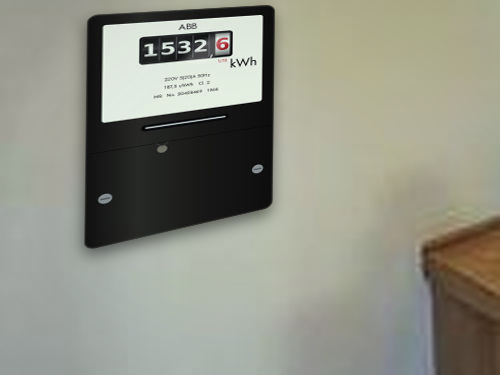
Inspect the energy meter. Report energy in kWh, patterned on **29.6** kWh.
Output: **1532.6** kWh
